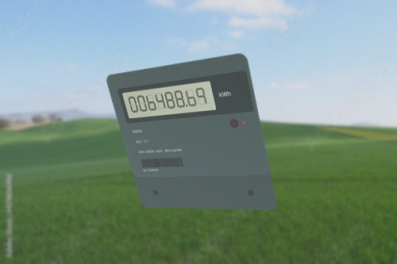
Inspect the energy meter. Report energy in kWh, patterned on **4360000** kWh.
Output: **6488.69** kWh
